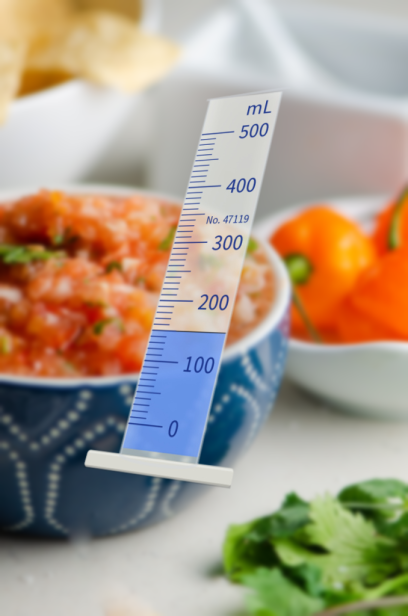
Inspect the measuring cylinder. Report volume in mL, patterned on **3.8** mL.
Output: **150** mL
